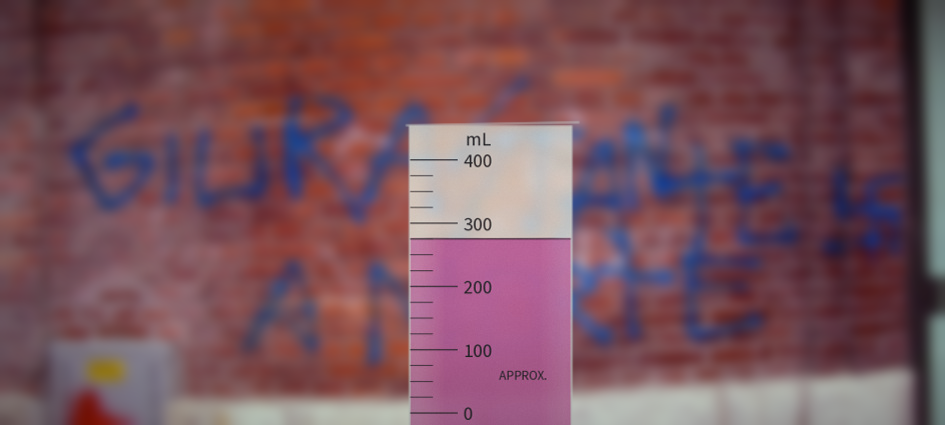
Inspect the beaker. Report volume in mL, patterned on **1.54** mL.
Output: **275** mL
